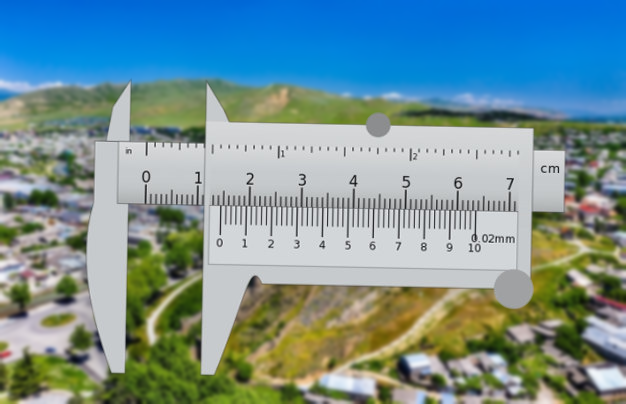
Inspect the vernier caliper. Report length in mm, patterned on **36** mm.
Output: **14.5** mm
